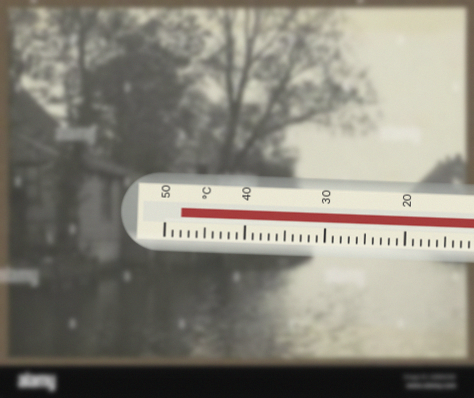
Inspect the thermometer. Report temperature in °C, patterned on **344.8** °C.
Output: **48** °C
